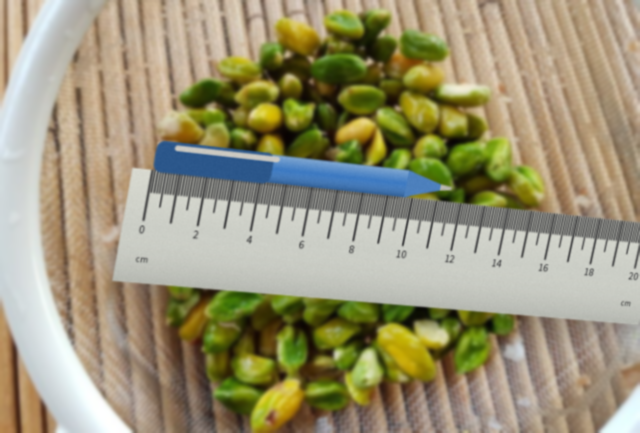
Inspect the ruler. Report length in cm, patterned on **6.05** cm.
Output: **11.5** cm
